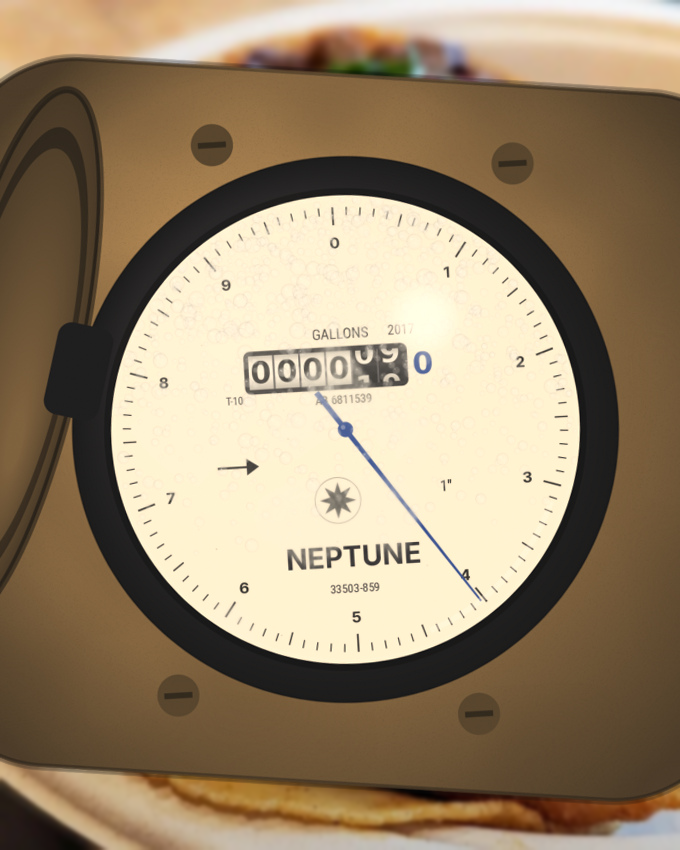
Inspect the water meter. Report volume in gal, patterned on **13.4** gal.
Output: **94.0** gal
